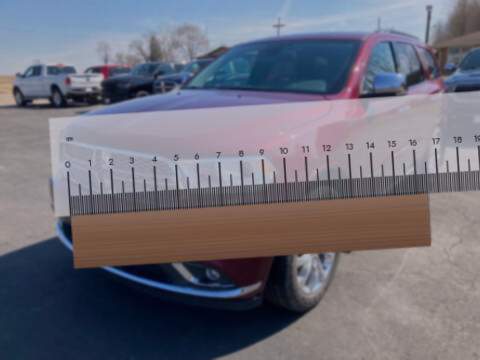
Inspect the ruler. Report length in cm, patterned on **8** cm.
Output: **16.5** cm
